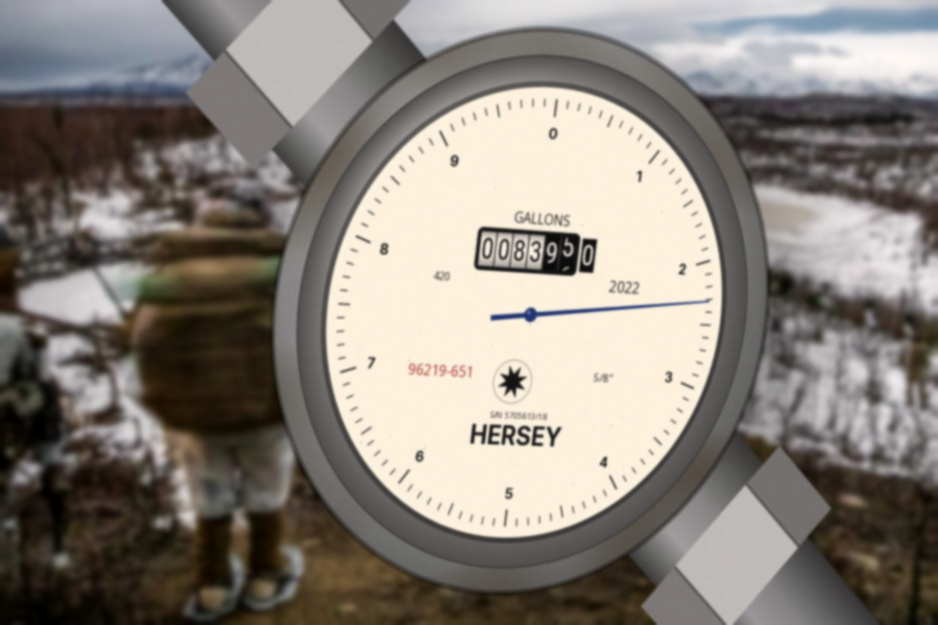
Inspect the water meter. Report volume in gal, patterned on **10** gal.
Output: **83952.3** gal
